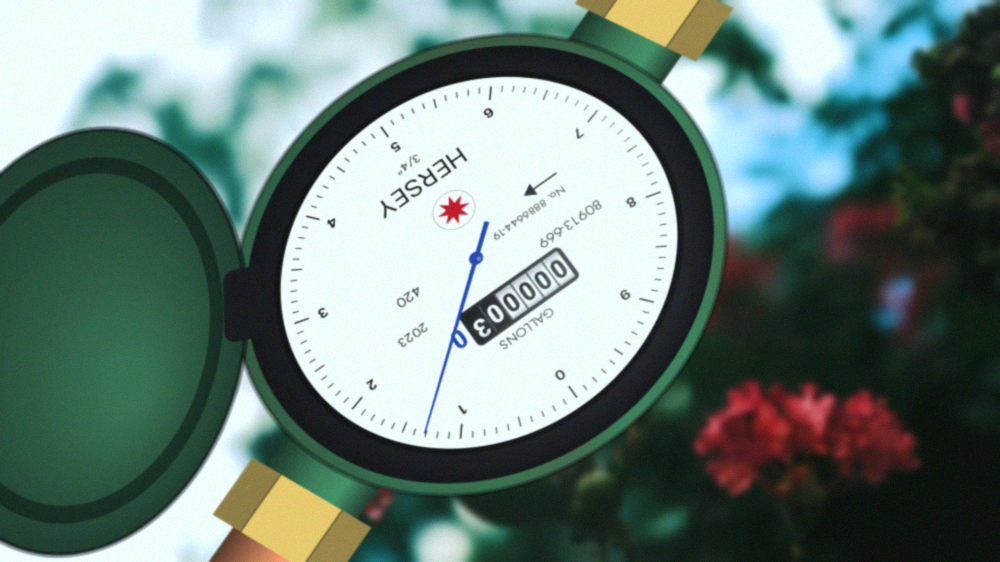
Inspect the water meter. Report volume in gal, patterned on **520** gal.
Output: **31.3** gal
